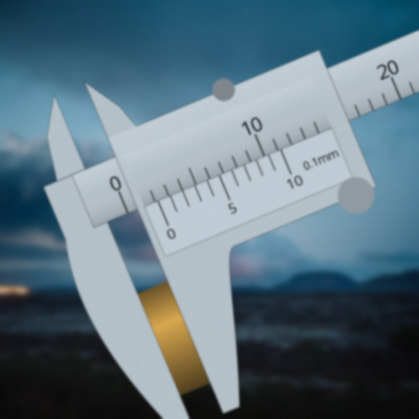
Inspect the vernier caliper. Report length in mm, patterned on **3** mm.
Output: **2.2** mm
